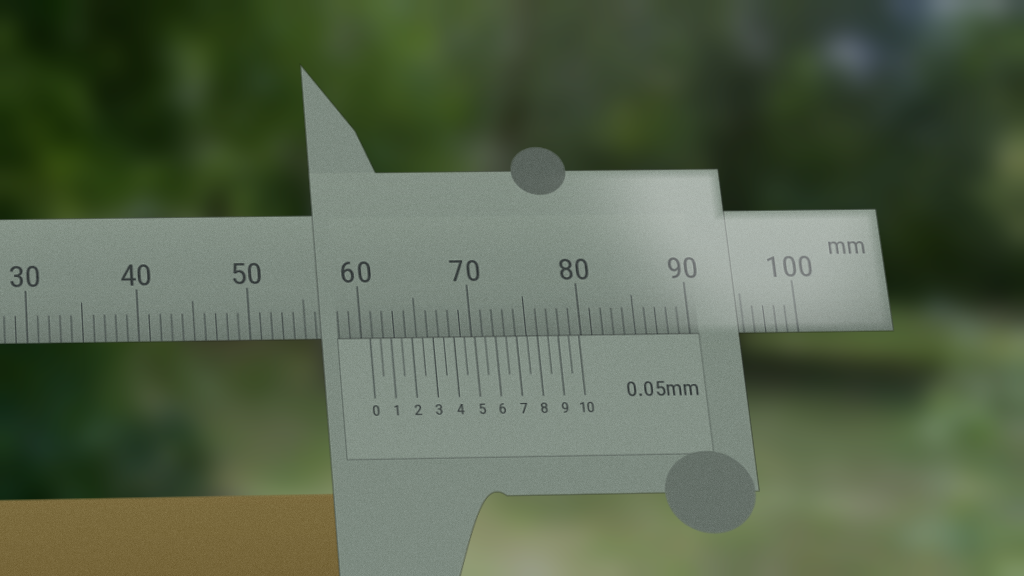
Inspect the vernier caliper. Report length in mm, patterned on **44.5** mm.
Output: **60.8** mm
